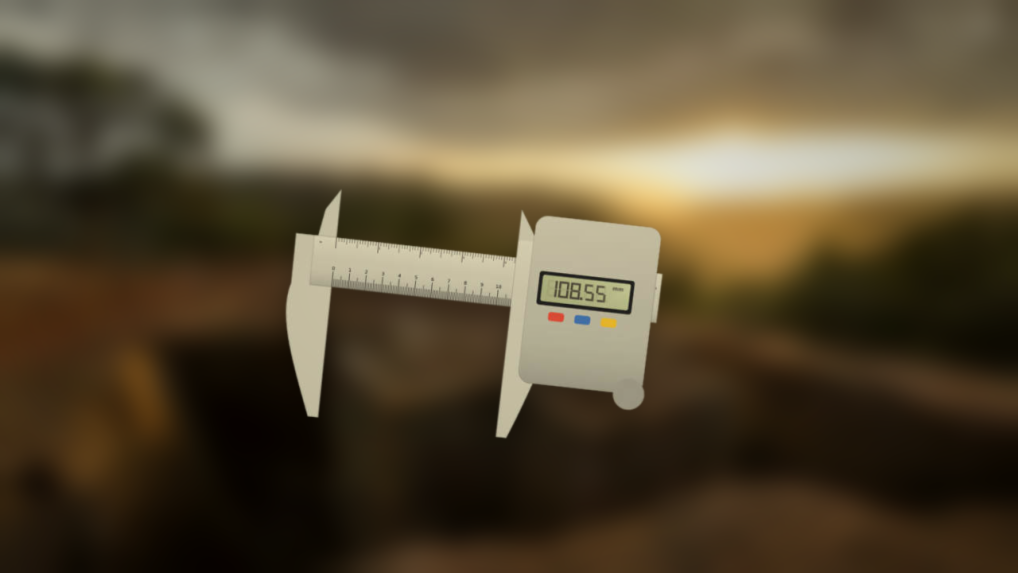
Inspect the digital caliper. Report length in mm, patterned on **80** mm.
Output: **108.55** mm
